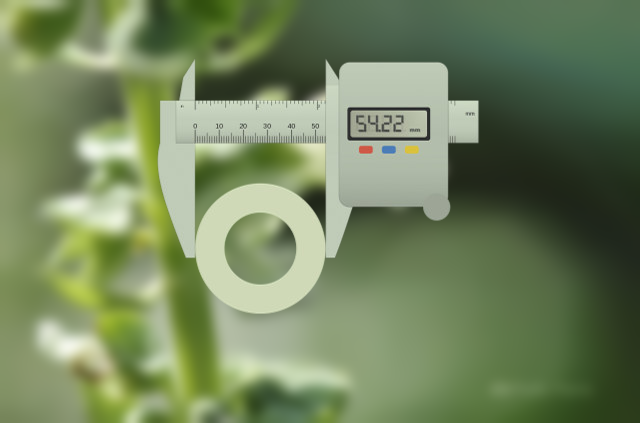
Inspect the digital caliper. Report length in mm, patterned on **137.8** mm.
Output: **54.22** mm
